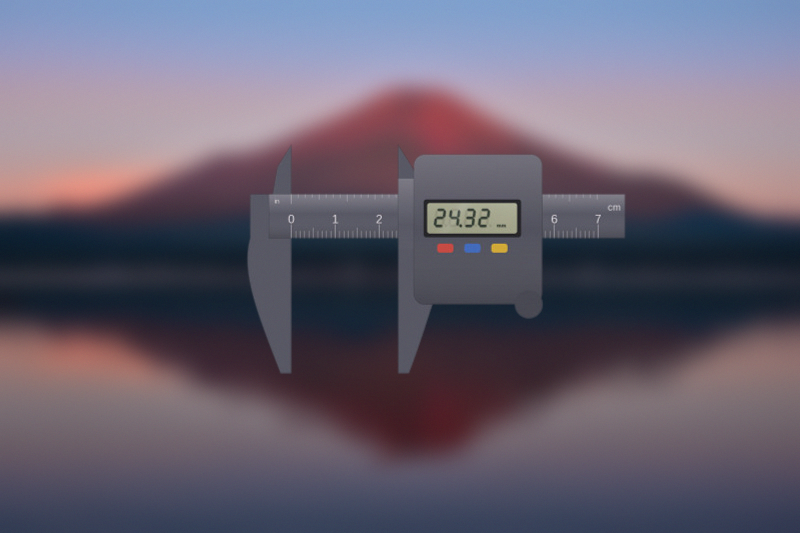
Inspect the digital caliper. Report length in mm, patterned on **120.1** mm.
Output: **24.32** mm
